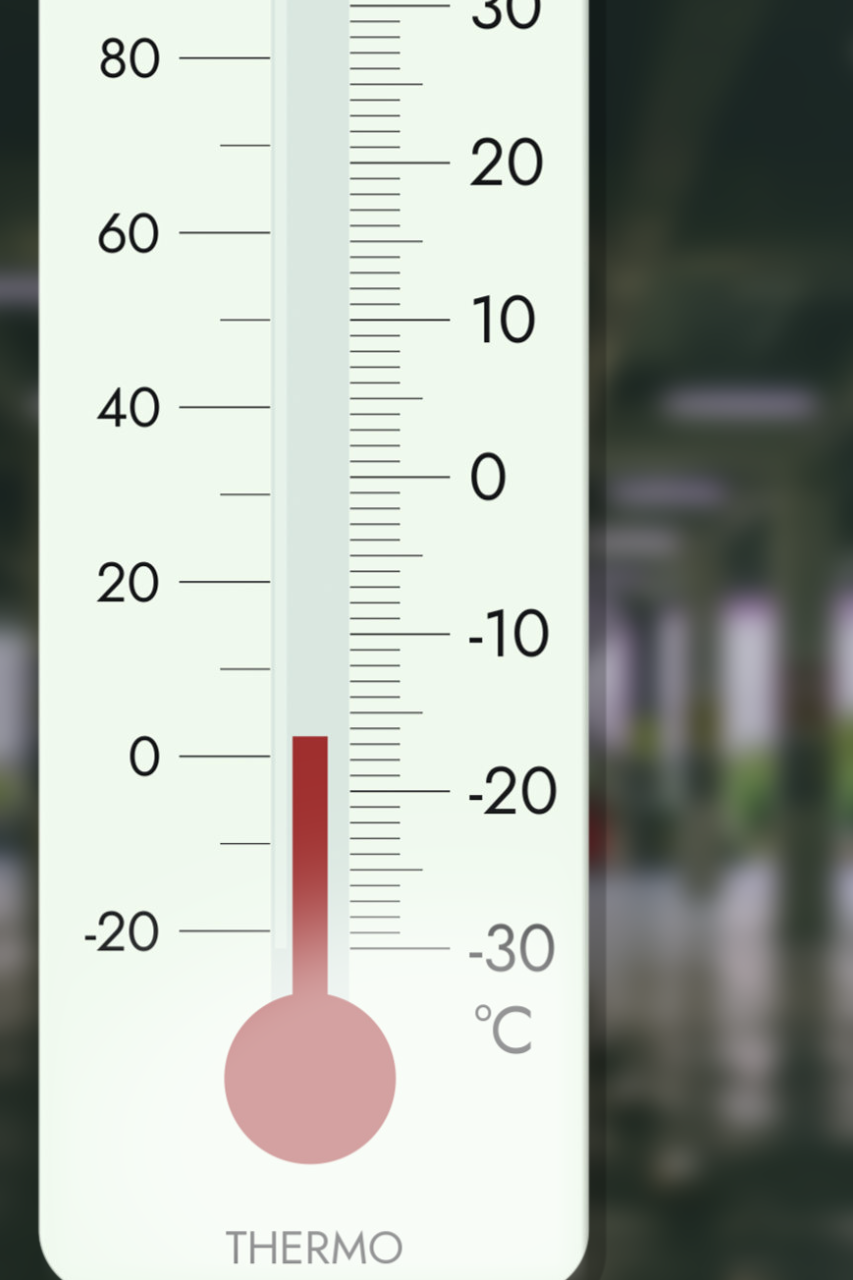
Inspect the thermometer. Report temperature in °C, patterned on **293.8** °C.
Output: **-16.5** °C
